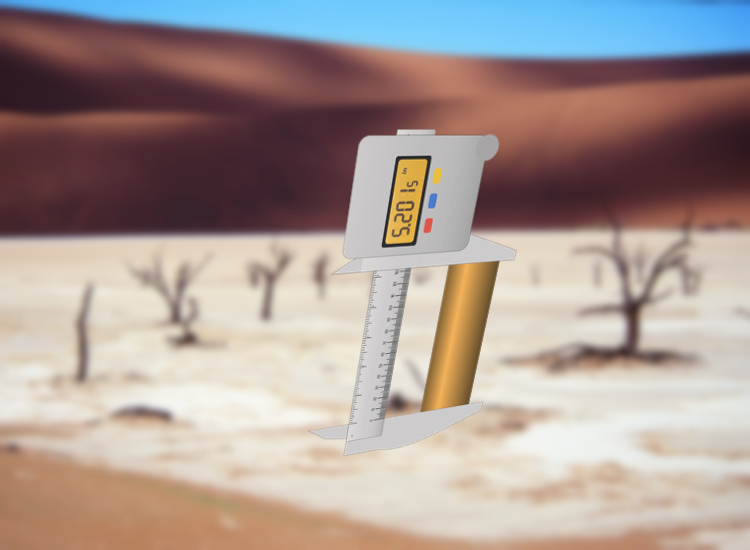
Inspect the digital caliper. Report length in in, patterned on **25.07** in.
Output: **5.2015** in
